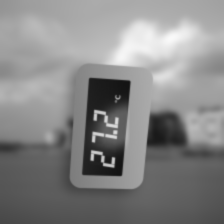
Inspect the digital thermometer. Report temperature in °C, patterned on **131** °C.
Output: **27.2** °C
